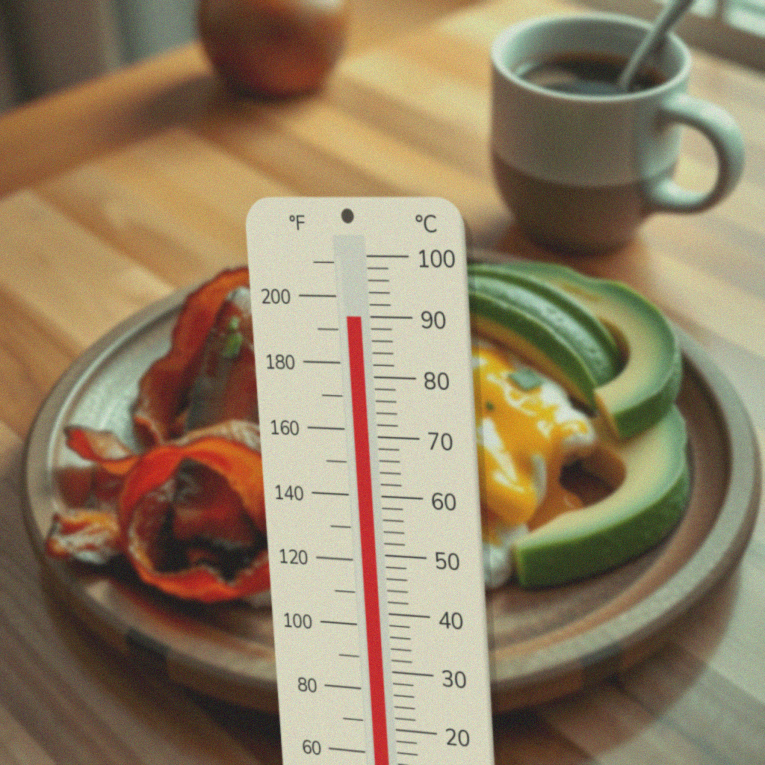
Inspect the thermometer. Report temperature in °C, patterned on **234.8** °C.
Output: **90** °C
